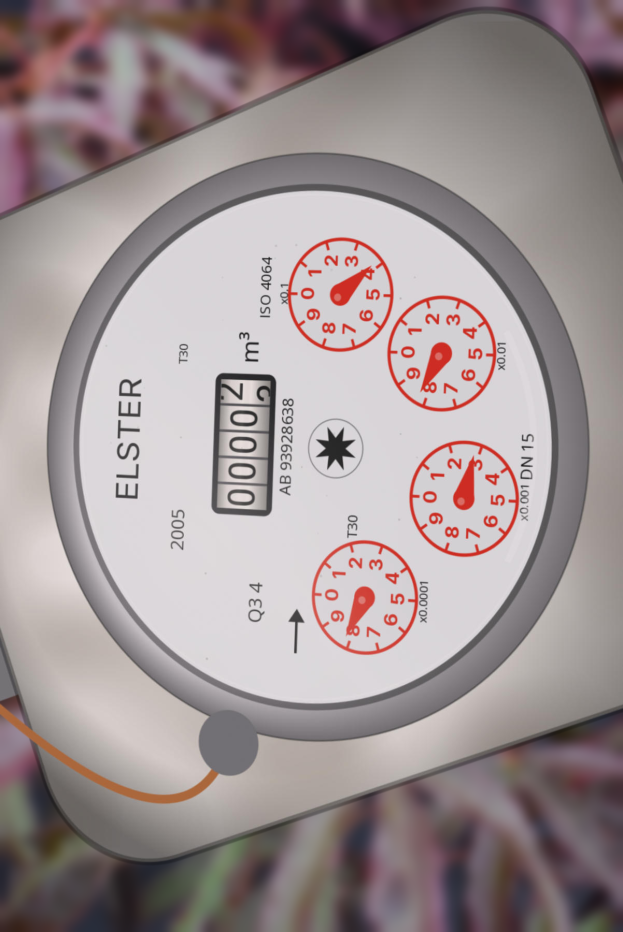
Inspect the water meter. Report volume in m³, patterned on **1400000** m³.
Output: **2.3828** m³
